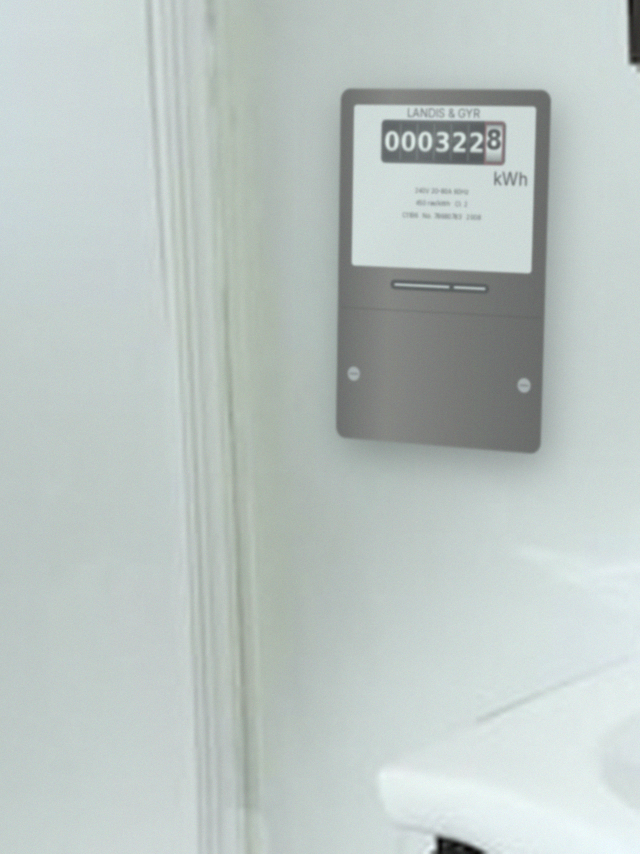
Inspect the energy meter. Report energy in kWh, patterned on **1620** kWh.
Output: **322.8** kWh
